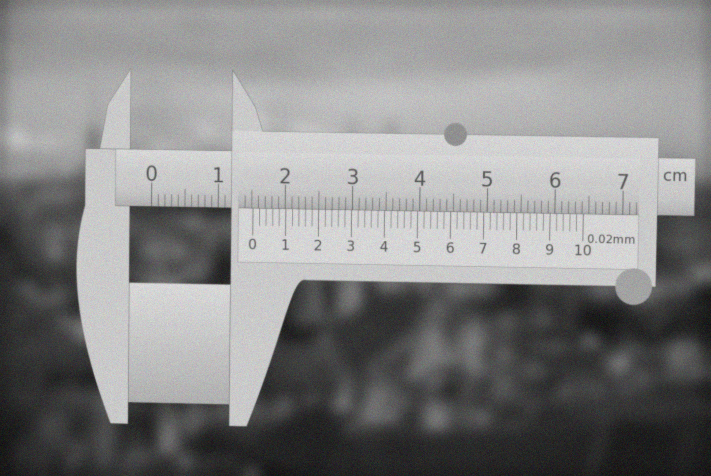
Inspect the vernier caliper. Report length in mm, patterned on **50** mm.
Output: **15.2** mm
